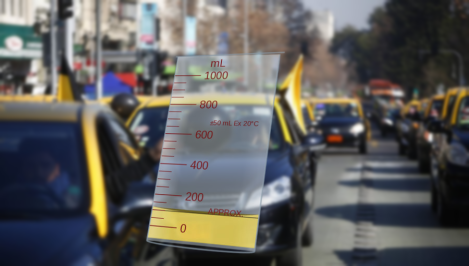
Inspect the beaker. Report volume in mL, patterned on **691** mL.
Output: **100** mL
